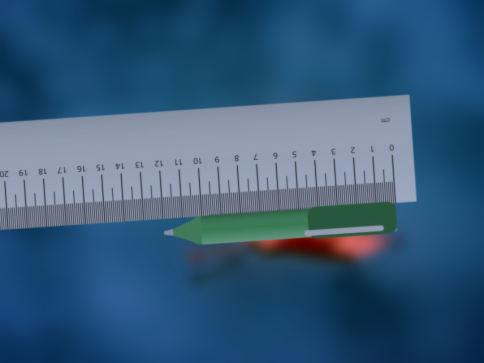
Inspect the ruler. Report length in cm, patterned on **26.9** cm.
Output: **12** cm
